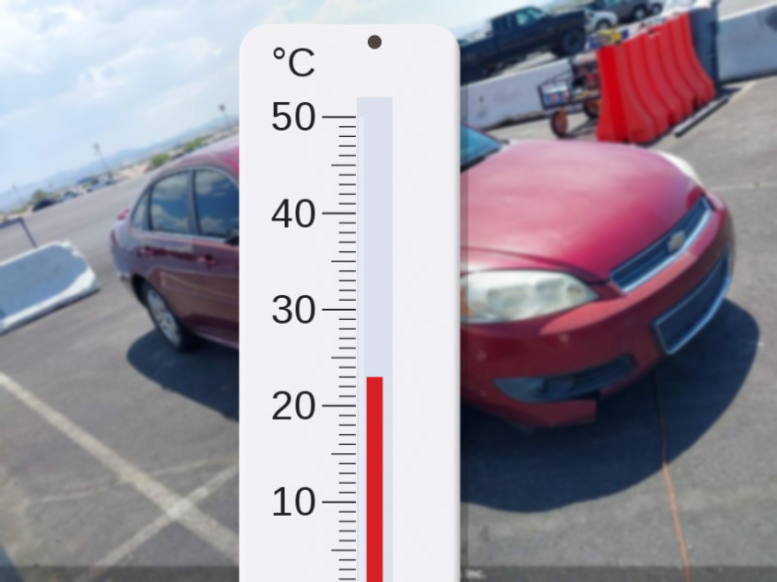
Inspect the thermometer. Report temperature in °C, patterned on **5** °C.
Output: **23** °C
